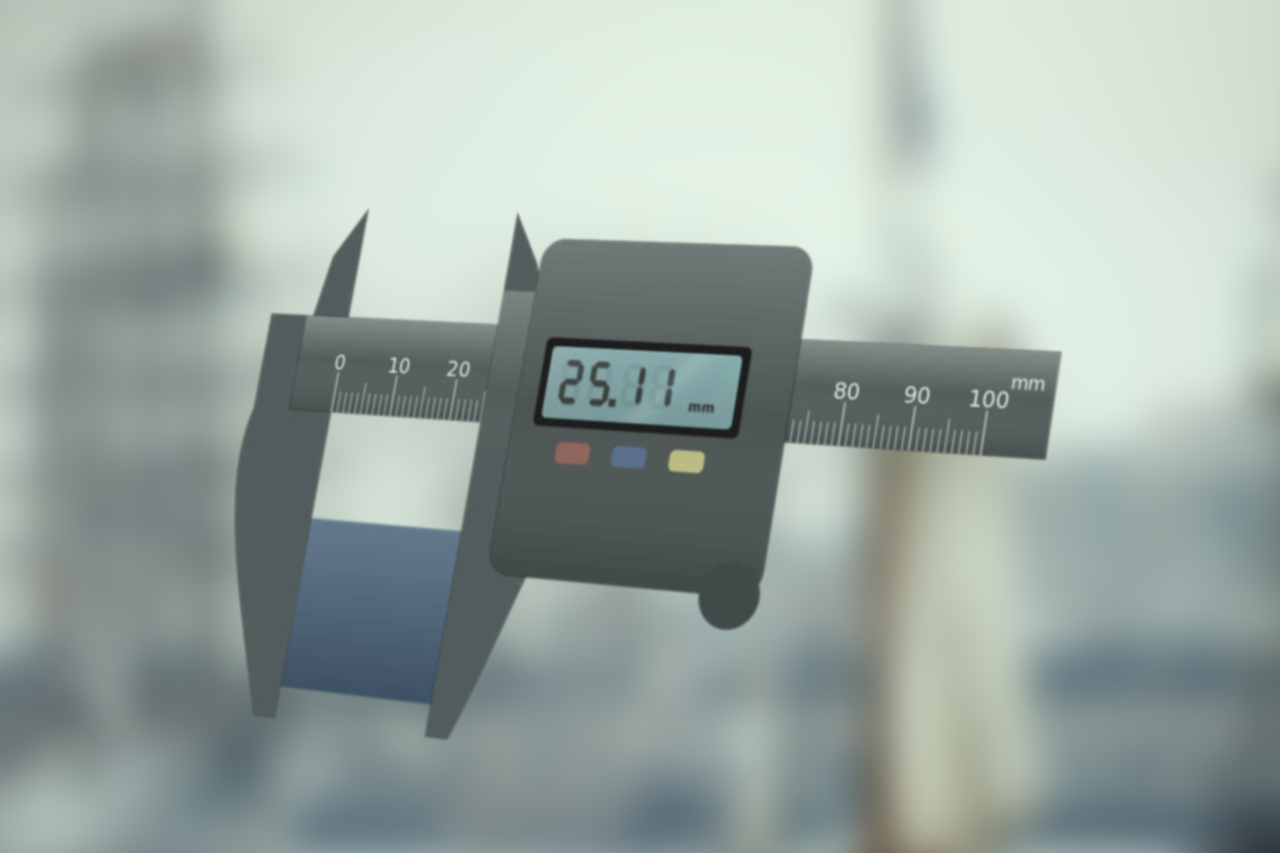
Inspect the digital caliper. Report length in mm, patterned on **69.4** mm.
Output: **25.11** mm
